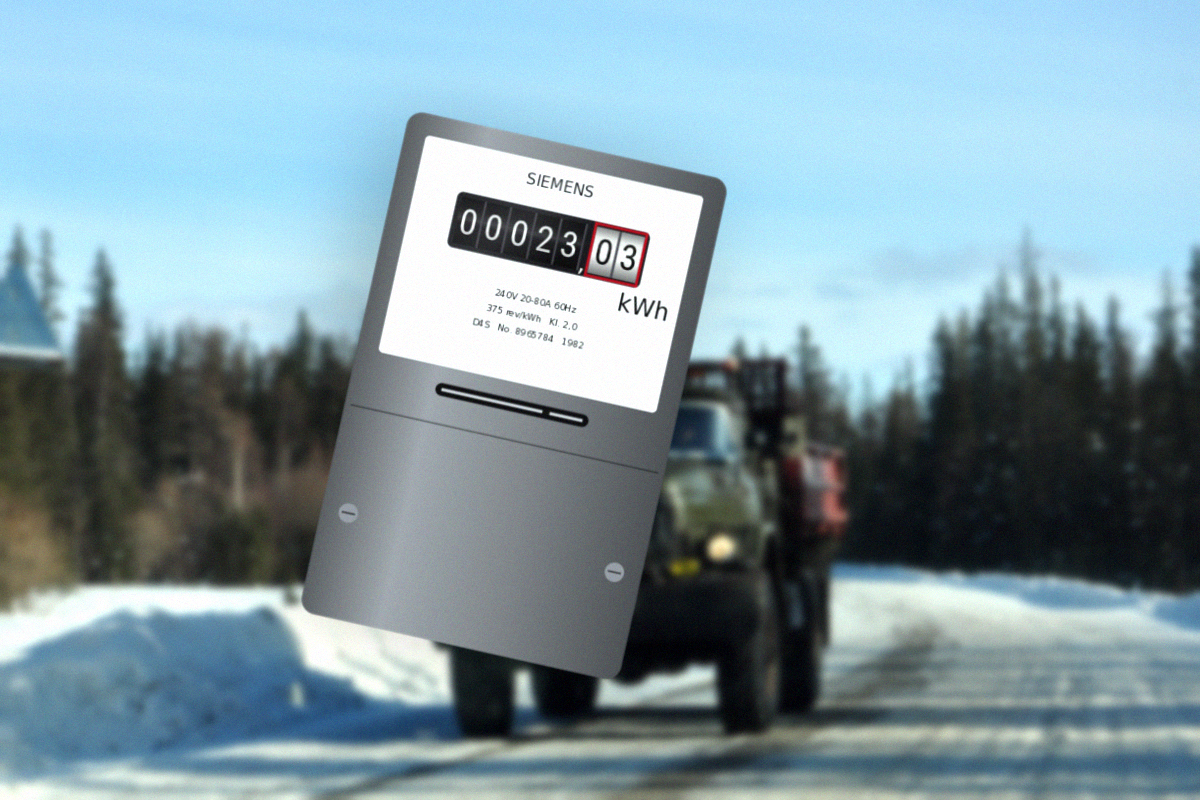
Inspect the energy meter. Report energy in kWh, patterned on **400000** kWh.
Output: **23.03** kWh
